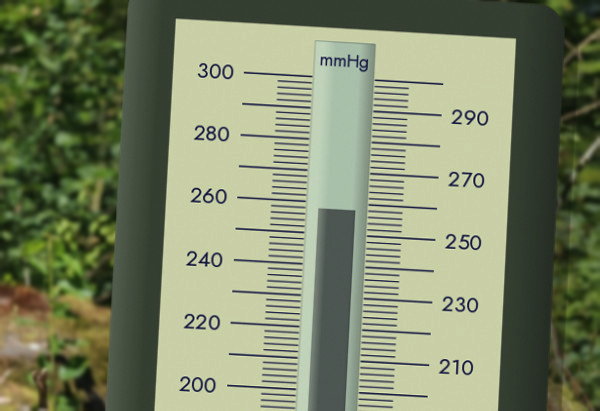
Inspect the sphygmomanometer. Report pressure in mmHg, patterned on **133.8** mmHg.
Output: **258** mmHg
